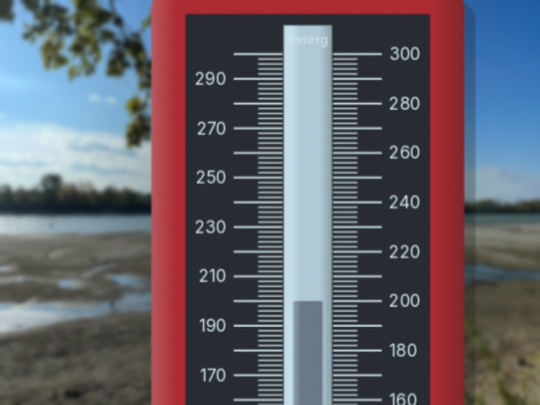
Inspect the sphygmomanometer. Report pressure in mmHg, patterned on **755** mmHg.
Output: **200** mmHg
